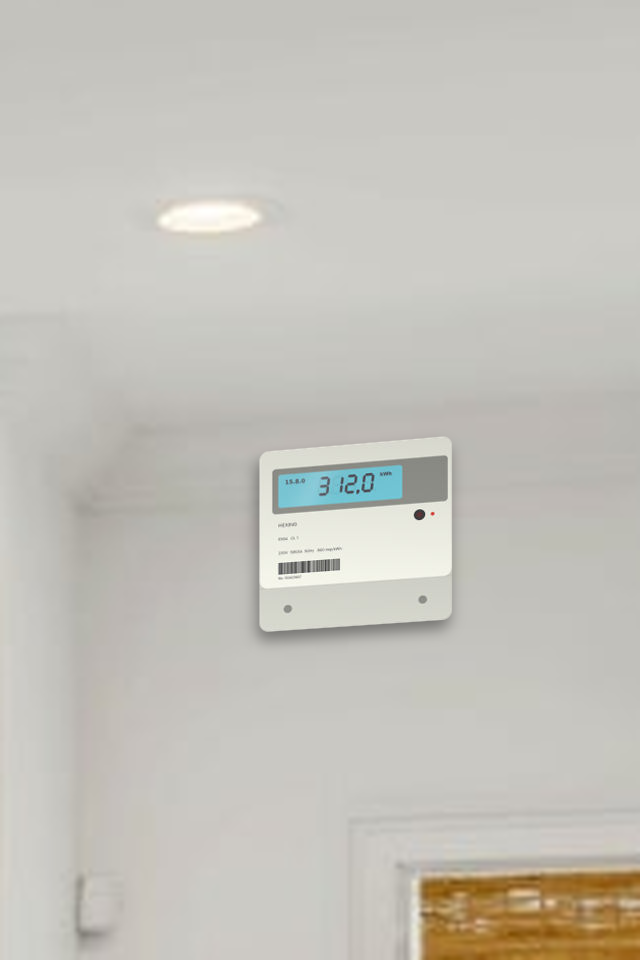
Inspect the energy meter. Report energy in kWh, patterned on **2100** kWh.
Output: **312.0** kWh
